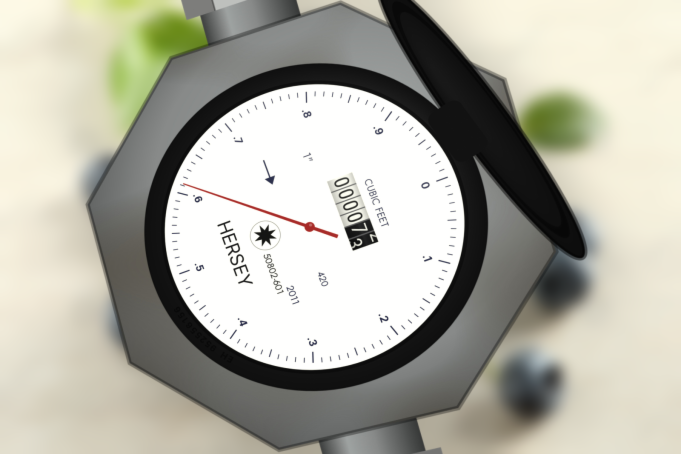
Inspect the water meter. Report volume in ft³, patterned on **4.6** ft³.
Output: **72.61** ft³
